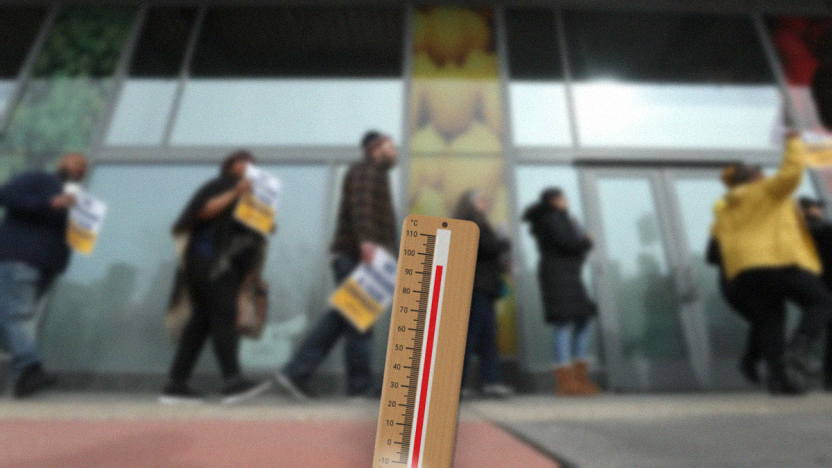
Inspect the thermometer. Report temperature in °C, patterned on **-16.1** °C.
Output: **95** °C
